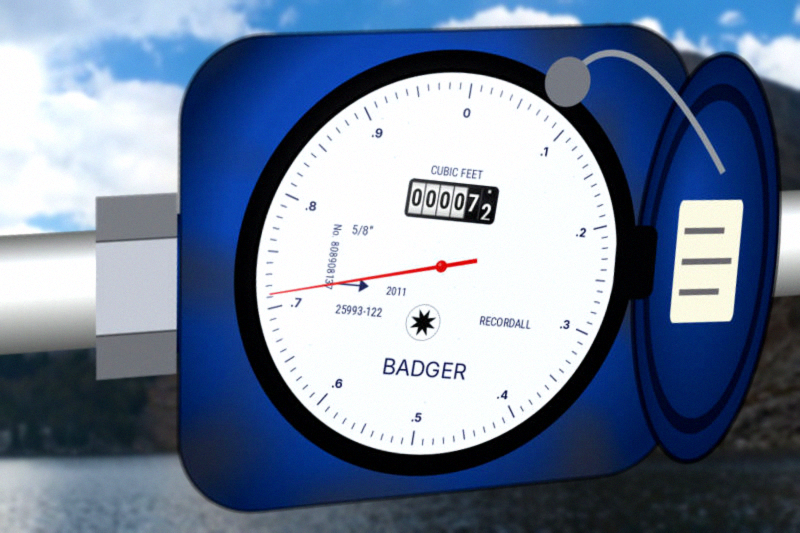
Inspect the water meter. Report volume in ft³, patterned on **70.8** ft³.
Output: **71.71** ft³
